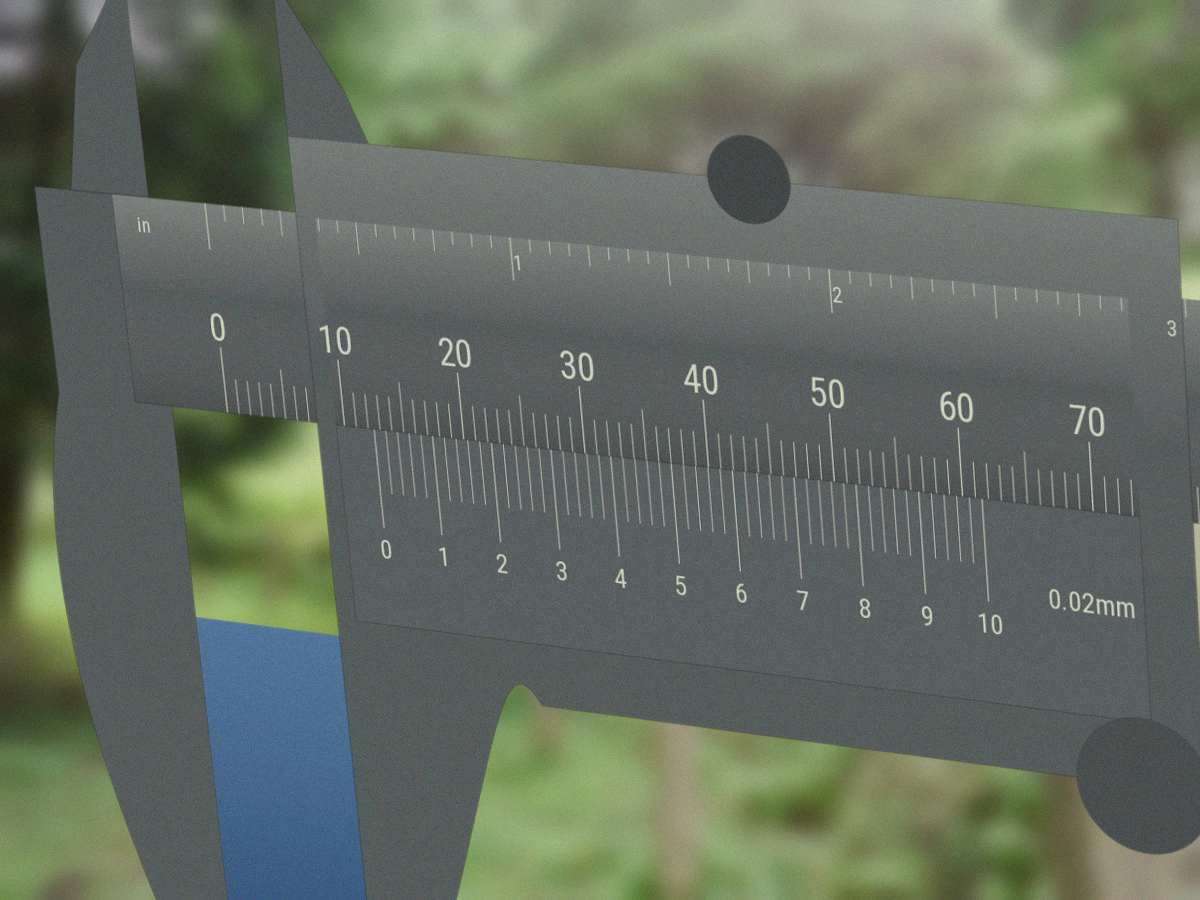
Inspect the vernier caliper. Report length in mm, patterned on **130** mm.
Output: **12.5** mm
